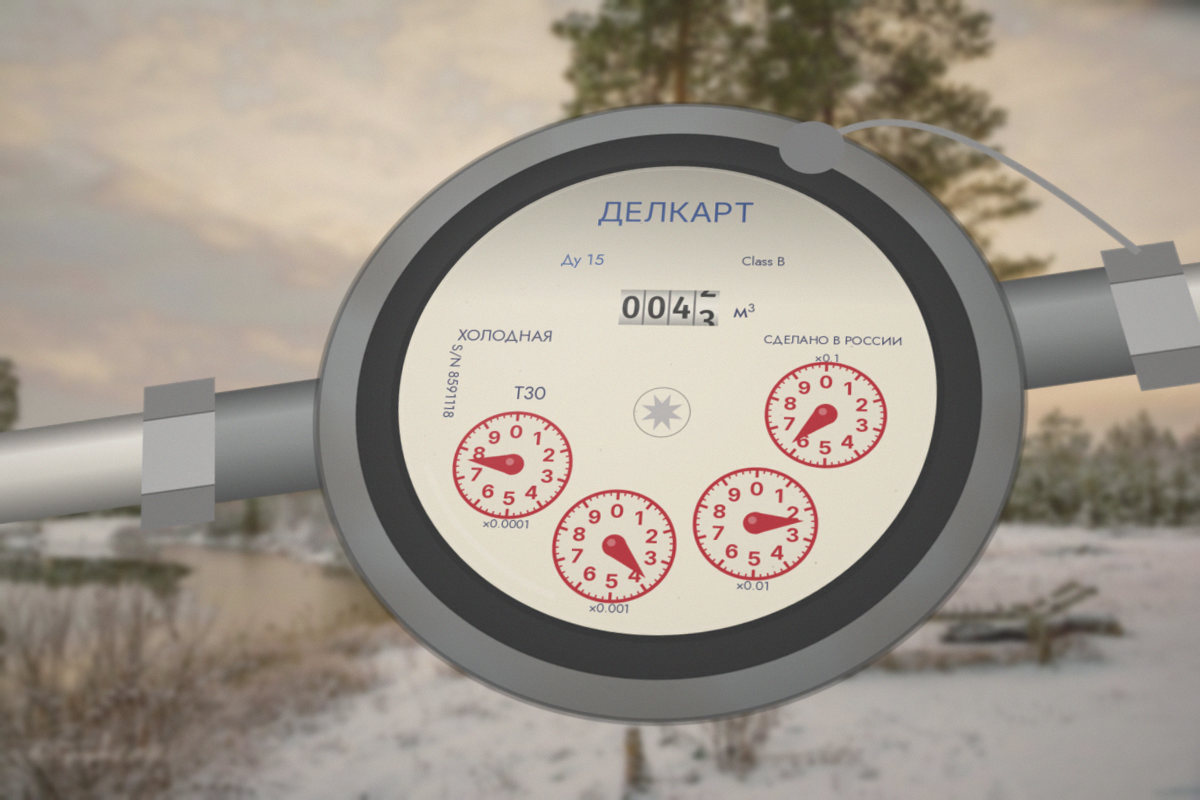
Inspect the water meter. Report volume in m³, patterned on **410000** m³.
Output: **42.6237** m³
